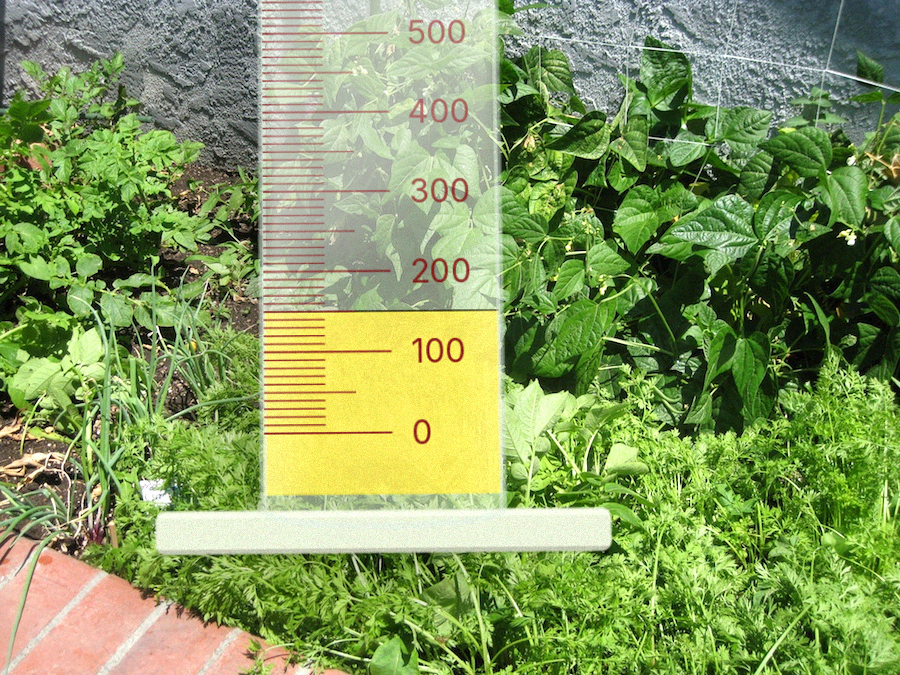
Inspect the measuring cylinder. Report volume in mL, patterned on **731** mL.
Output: **150** mL
